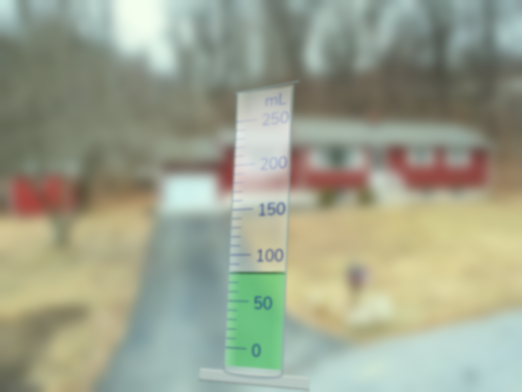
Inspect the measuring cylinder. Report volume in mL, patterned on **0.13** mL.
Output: **80** mL
